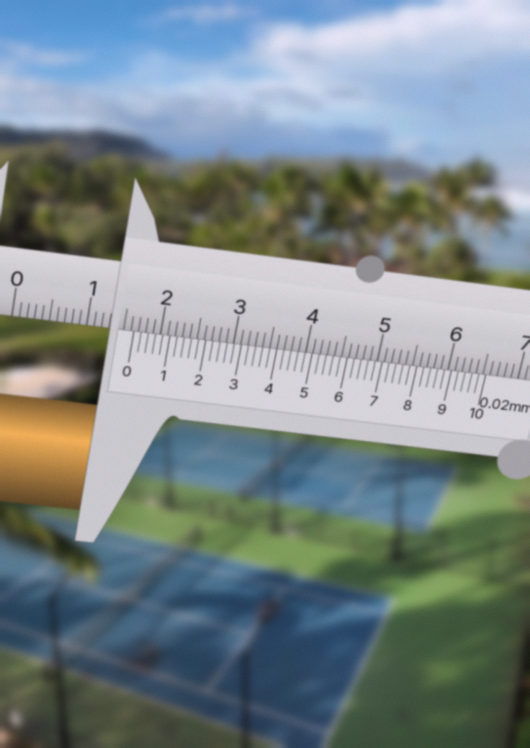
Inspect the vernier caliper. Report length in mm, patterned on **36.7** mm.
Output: **16.4** mm
